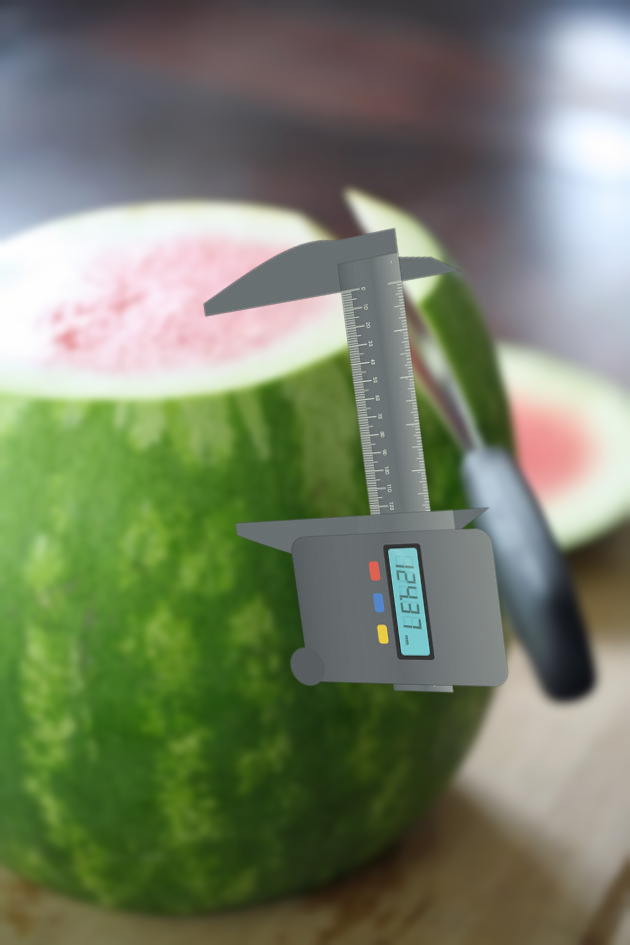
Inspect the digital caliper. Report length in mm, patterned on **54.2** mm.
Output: **124.37** mm
